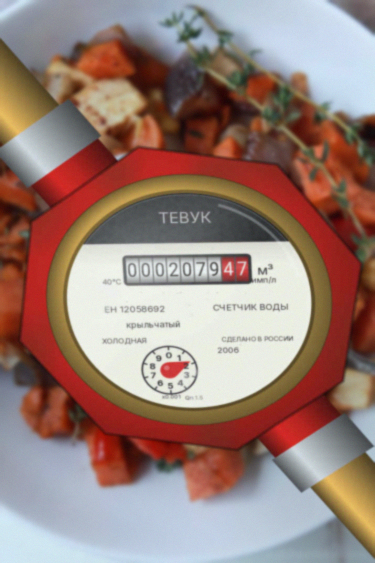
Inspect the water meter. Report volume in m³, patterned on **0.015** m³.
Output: **2079.471** m³
